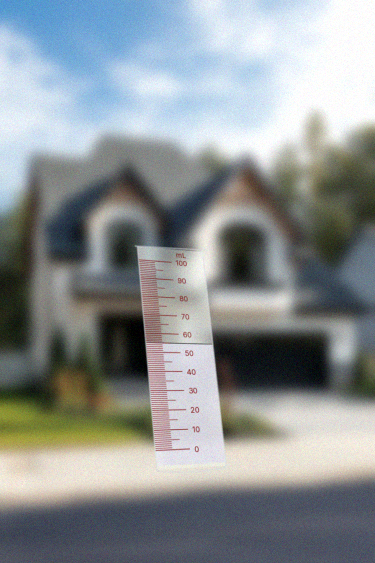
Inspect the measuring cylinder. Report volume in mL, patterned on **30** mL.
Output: **55** mL
